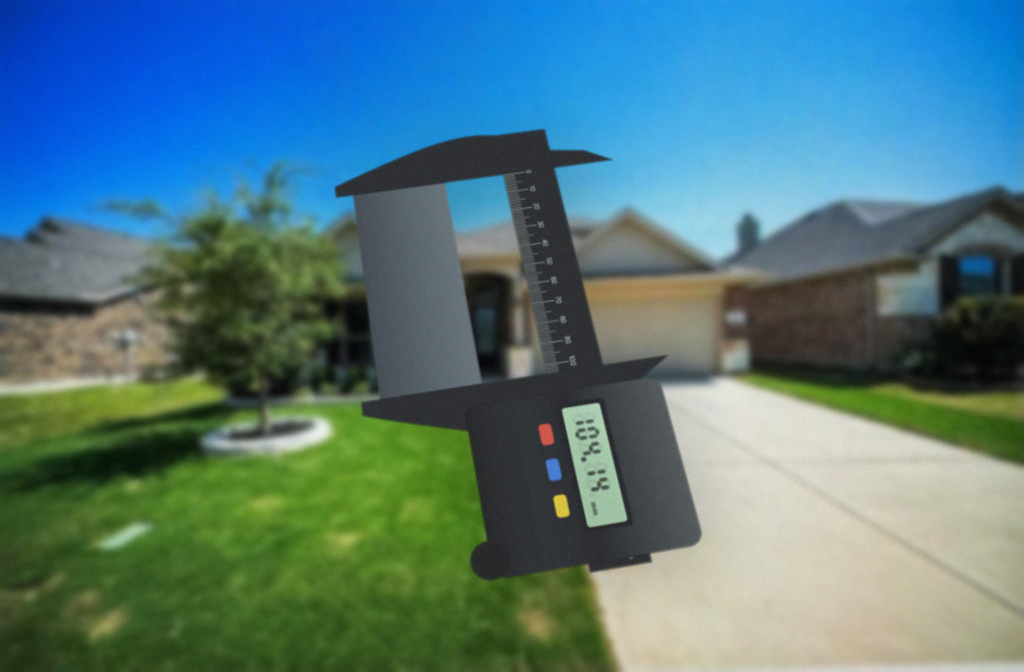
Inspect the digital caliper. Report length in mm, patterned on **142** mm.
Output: **104.14** mm
